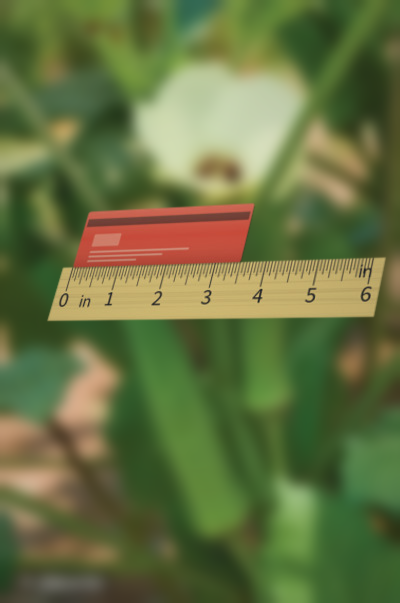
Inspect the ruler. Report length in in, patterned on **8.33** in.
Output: **3.5** in
